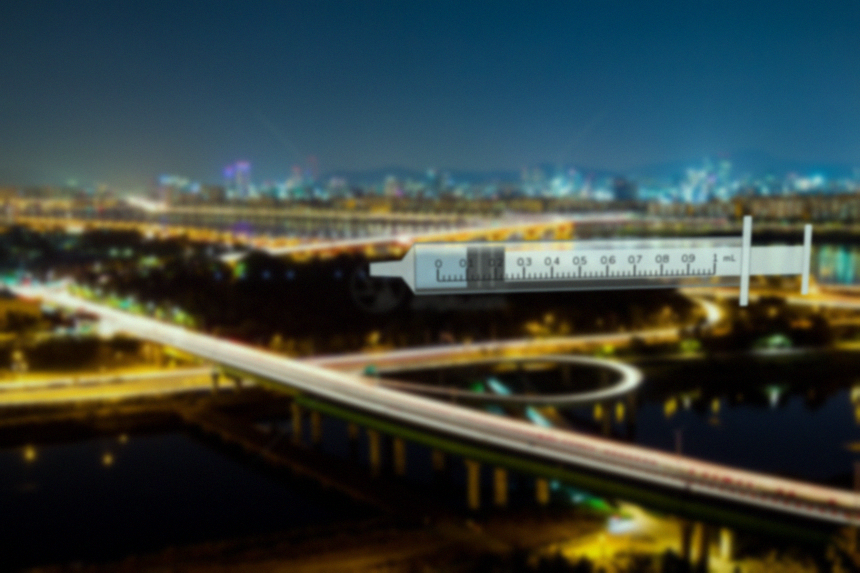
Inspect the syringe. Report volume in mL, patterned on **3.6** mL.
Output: **0.1** mL
